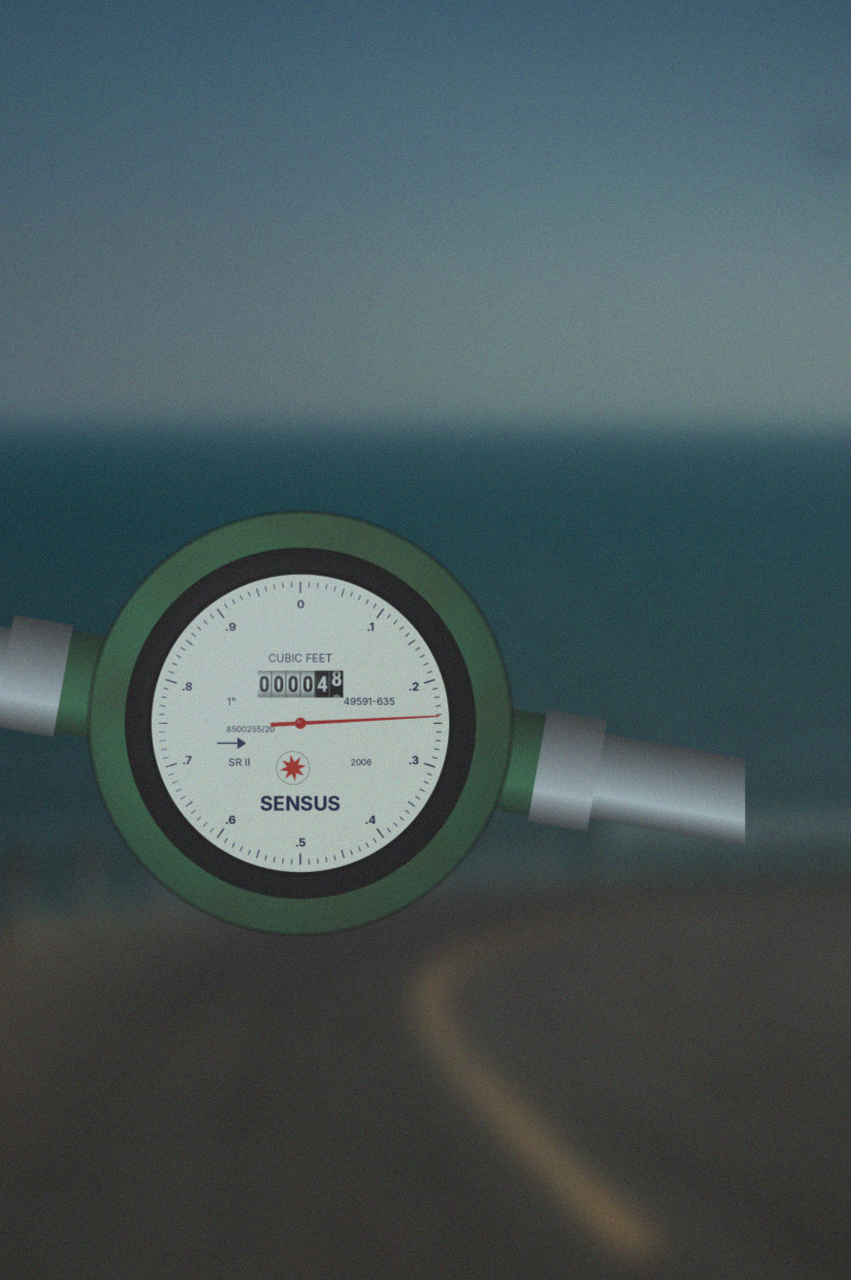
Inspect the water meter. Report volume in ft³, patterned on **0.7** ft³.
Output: **48.24** ft³
